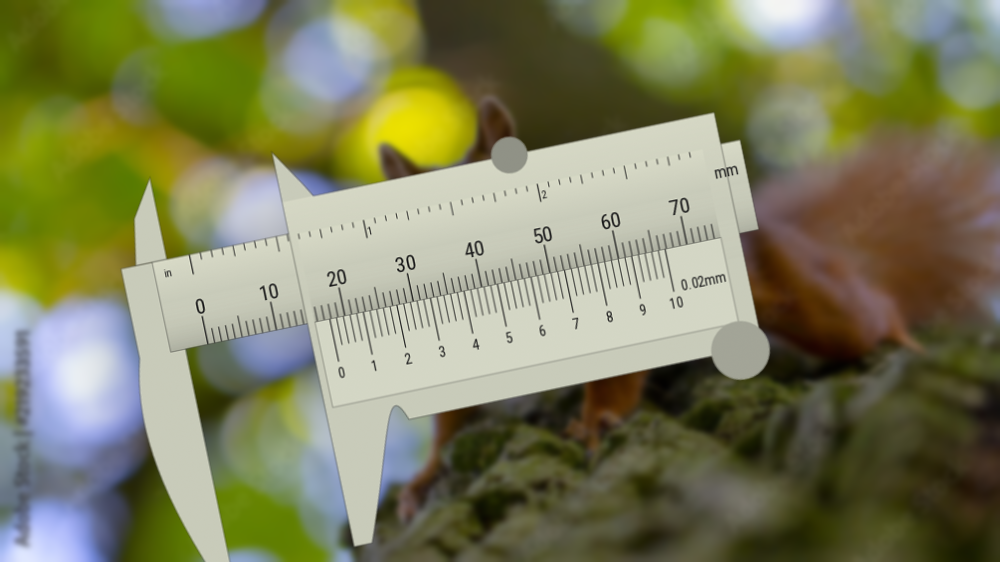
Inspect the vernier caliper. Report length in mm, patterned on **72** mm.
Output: **17.8** mm
